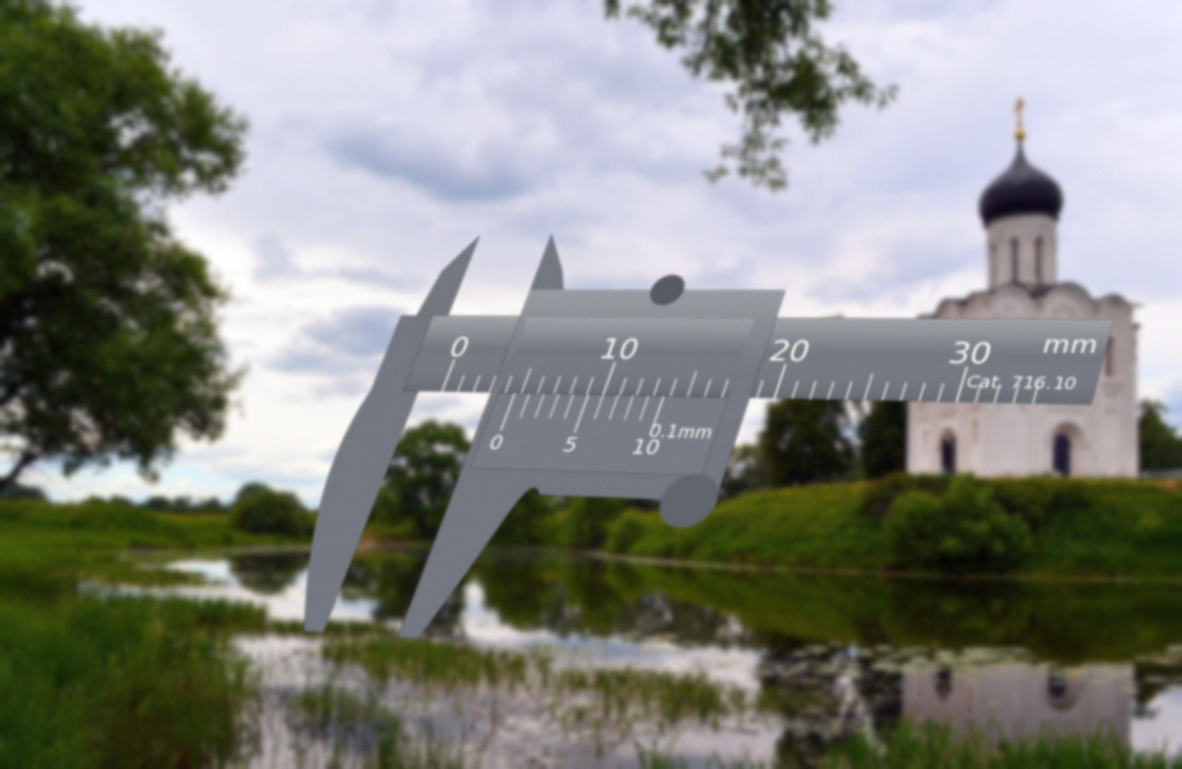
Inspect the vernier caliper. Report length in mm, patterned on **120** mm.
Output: **4.6** mm
